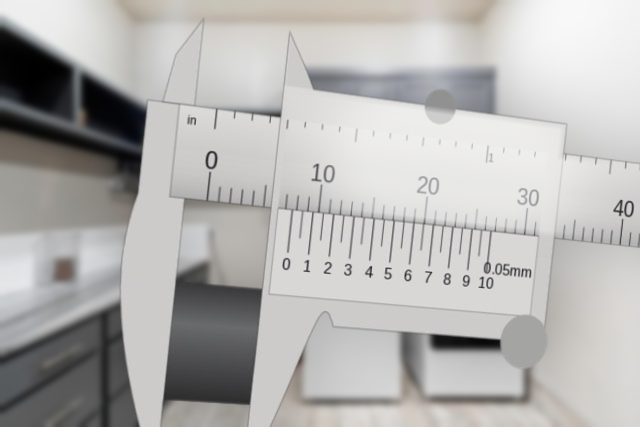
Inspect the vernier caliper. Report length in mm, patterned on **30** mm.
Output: **7.6** mm
